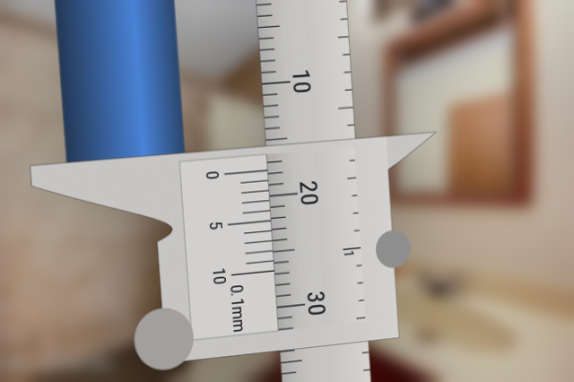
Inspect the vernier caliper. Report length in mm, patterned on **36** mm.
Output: **17.7** mm
